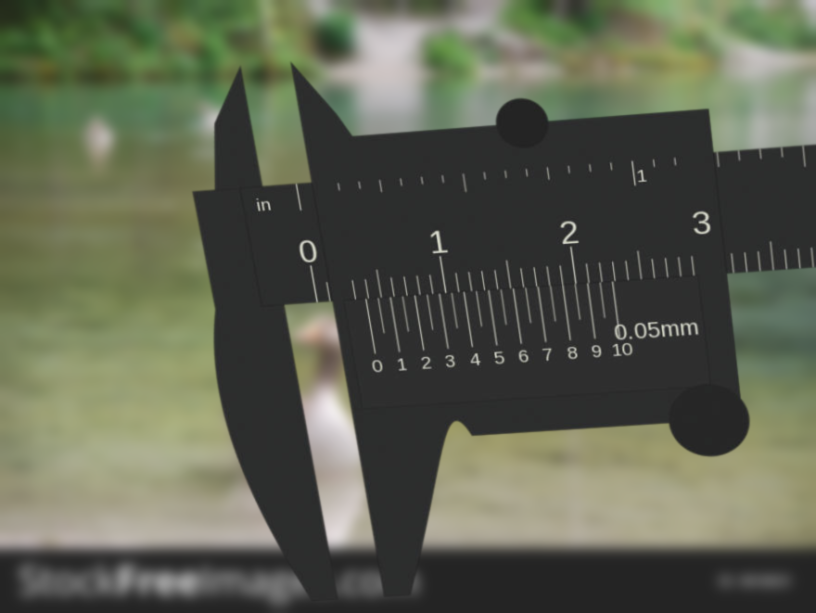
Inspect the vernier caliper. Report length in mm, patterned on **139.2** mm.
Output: **3.8** mm
